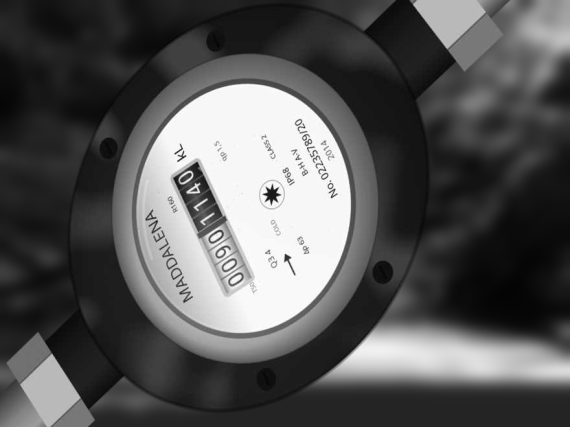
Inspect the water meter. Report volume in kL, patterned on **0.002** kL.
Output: **90.1140** kL
